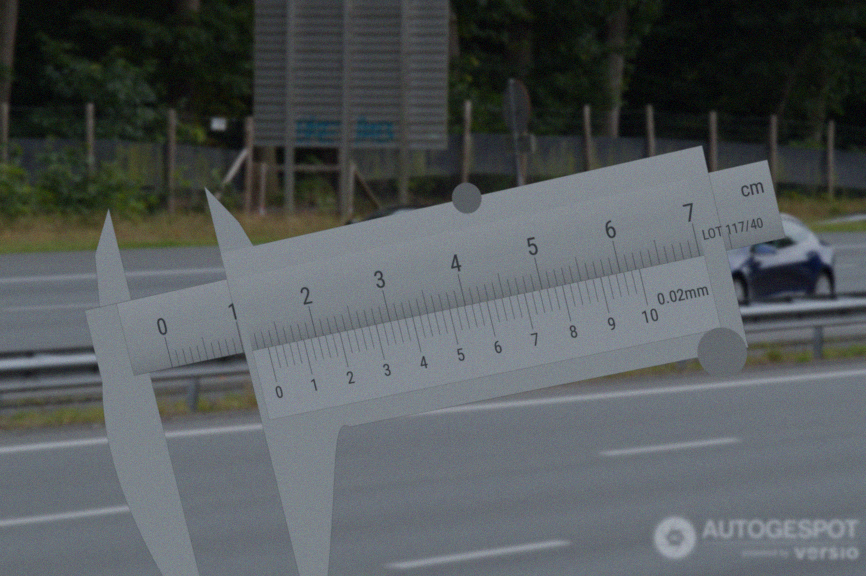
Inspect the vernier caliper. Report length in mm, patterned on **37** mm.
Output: **13.4** mm
